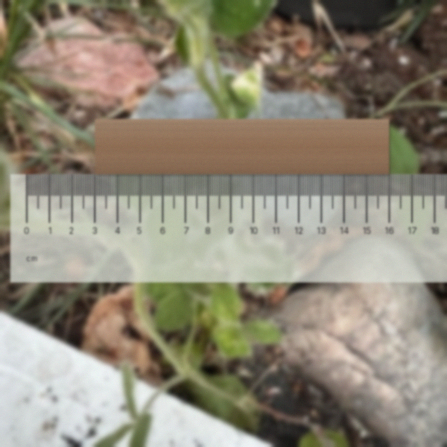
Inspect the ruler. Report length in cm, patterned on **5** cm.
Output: **13** cm
